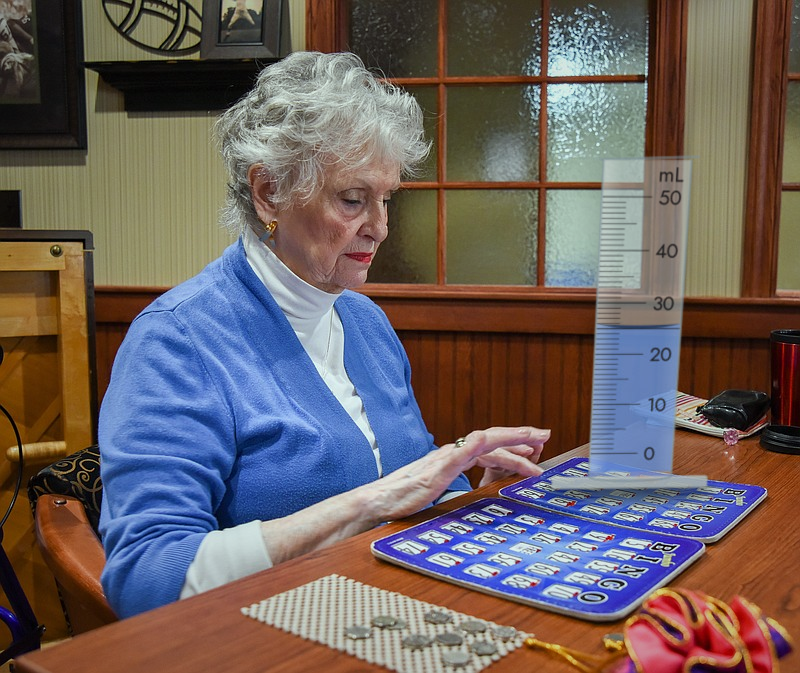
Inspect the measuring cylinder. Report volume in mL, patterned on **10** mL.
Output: **25** mL
